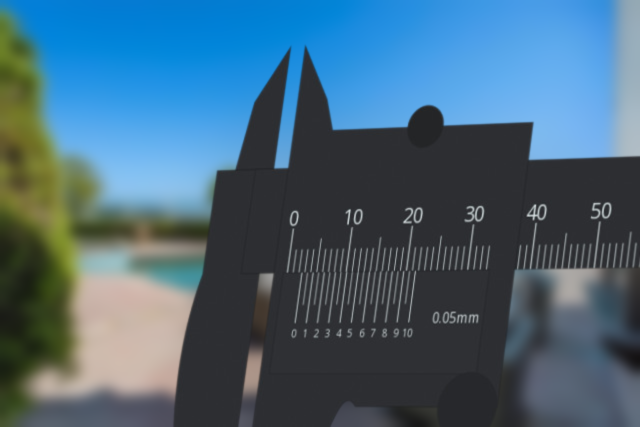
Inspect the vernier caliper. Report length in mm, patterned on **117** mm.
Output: **2.5** mm
